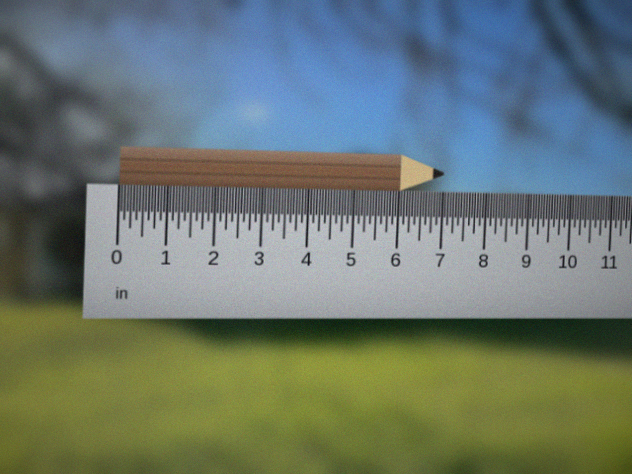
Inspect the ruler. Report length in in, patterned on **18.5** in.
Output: **7** in
